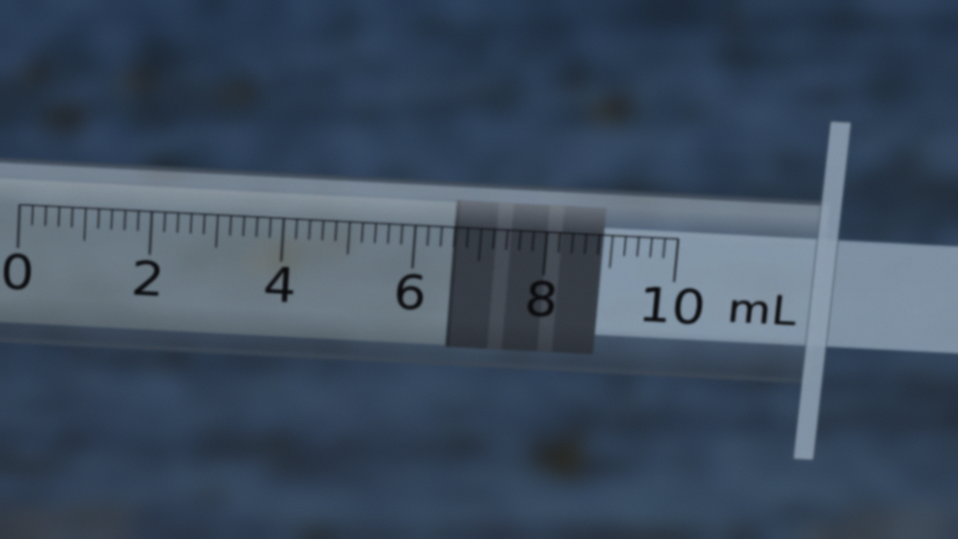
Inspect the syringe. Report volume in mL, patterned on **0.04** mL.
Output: **6.6** mL
